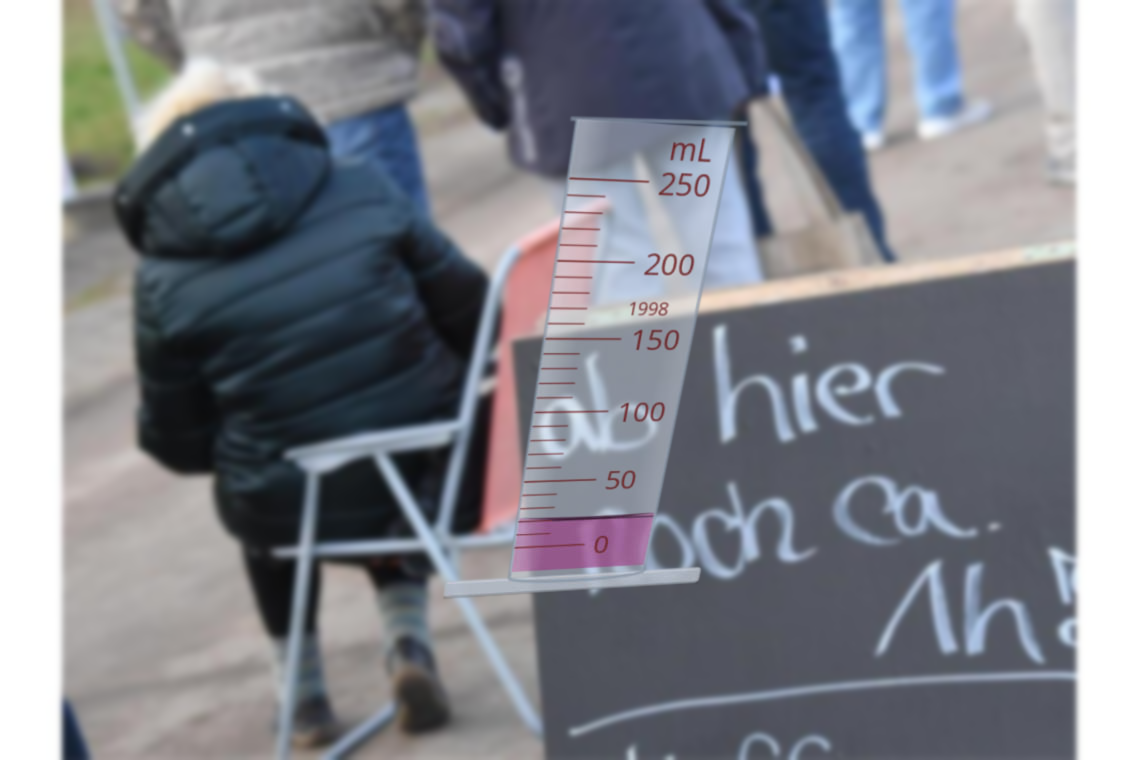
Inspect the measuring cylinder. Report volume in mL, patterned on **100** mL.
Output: **20** mL
